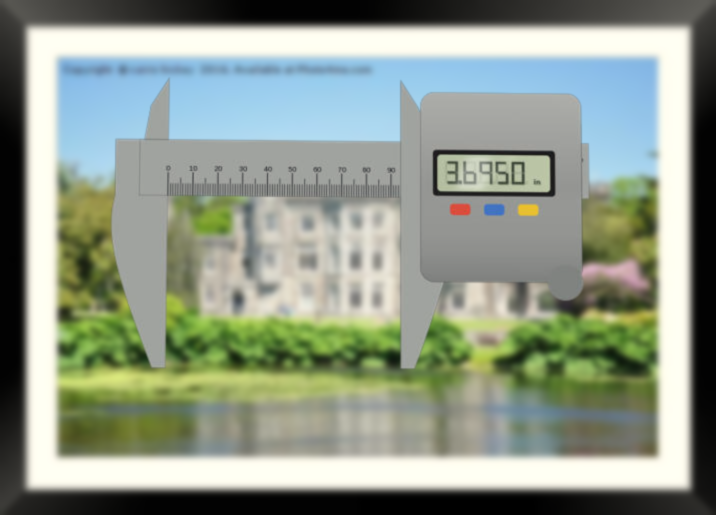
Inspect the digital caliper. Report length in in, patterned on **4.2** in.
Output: **3.6950** in
